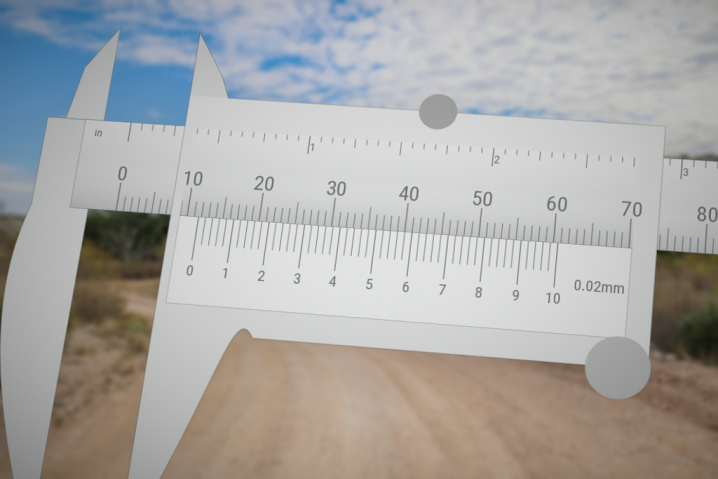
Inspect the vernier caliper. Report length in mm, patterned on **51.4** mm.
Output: **11.6** mm
